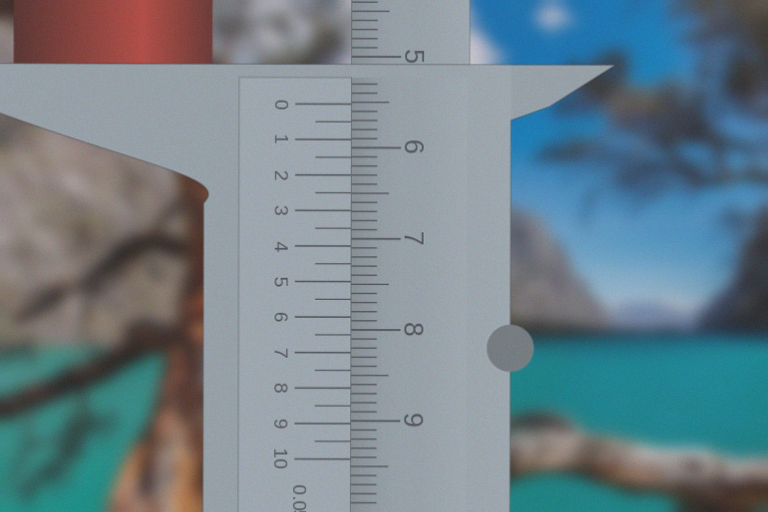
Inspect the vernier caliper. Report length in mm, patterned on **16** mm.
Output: **55.2** mm
